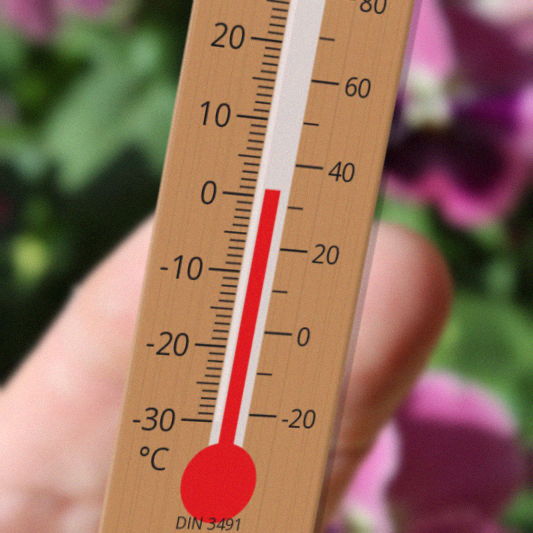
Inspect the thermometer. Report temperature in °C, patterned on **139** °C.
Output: **1** °C
